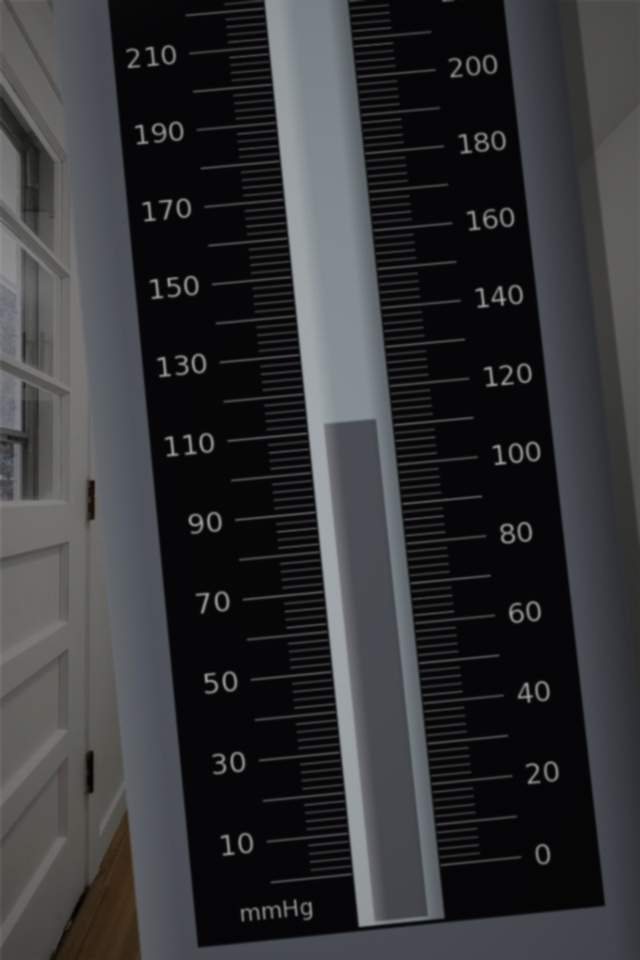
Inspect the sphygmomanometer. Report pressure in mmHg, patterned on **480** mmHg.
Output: **112** mmHg
